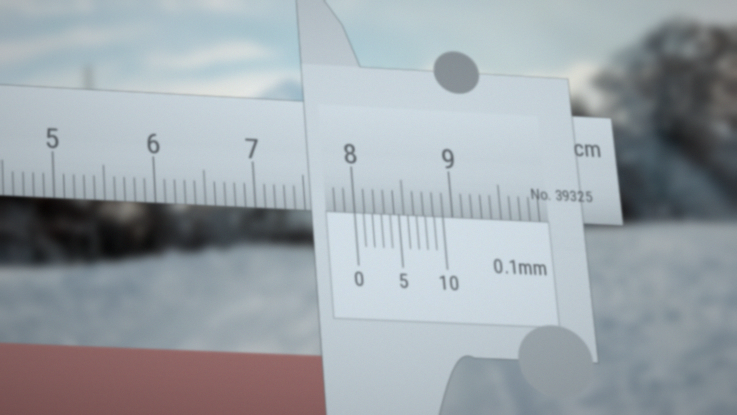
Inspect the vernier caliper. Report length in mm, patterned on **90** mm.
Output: **80.0** mm
